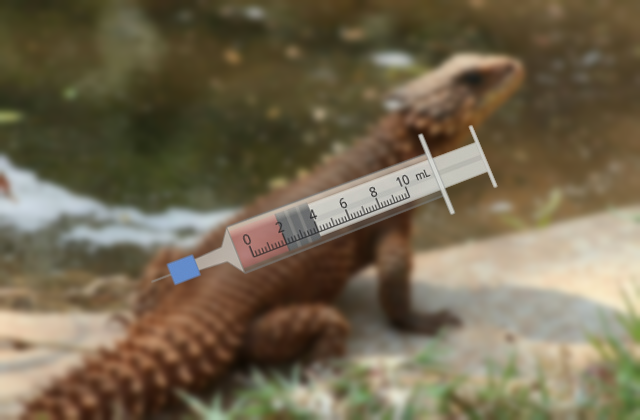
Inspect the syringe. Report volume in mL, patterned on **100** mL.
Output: **2** mL
